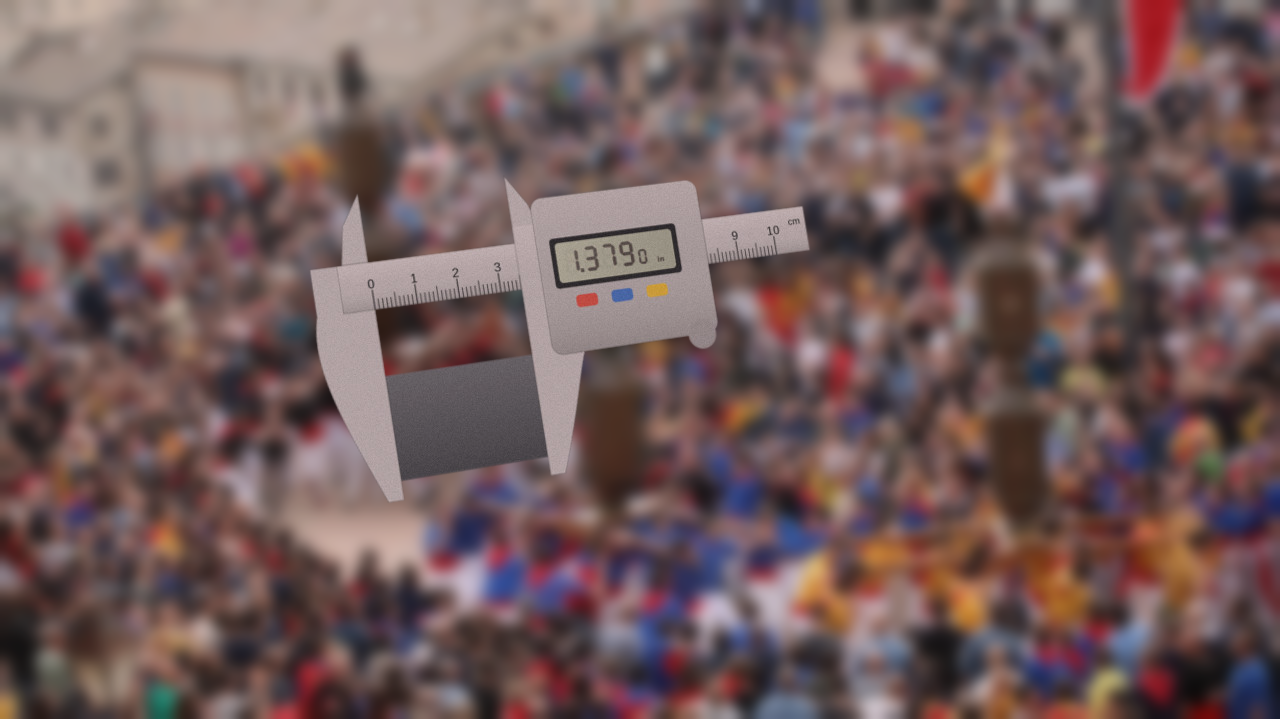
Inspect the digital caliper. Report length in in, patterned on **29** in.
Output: **1.3790** in
